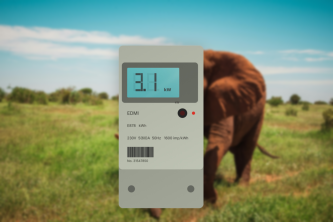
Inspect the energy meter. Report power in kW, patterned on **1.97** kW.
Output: **3.1** kW
